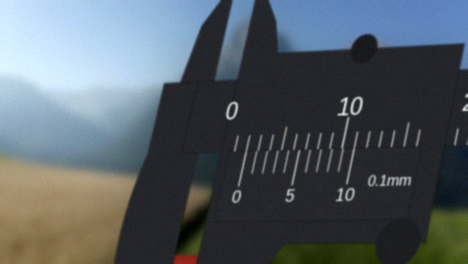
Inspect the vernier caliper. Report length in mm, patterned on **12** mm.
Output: **2.0** mm
